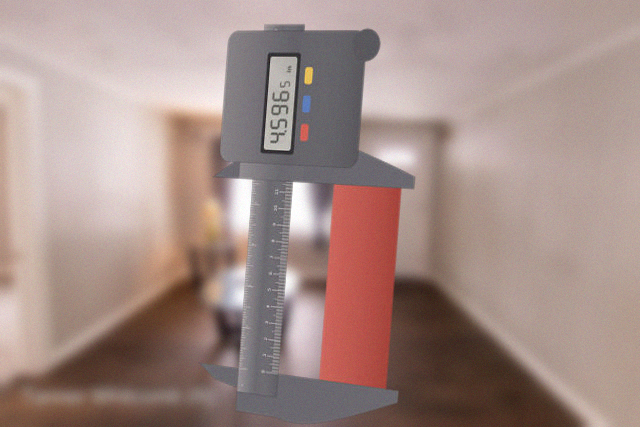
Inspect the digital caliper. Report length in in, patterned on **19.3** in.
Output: **4.5965** in
